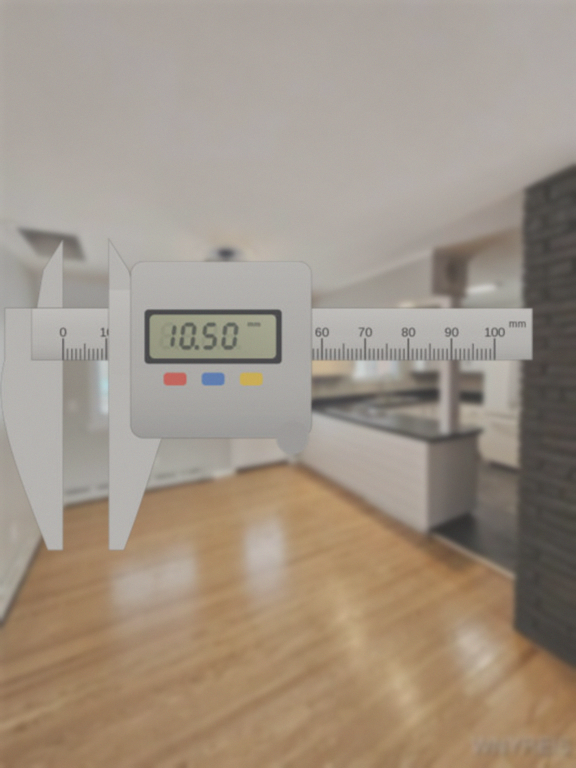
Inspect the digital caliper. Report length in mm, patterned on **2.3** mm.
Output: **10.50** mm
